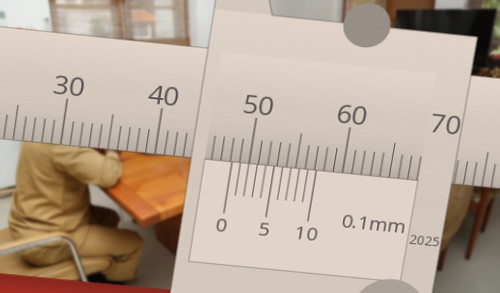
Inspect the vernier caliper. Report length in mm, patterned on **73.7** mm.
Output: **48.2** mm
